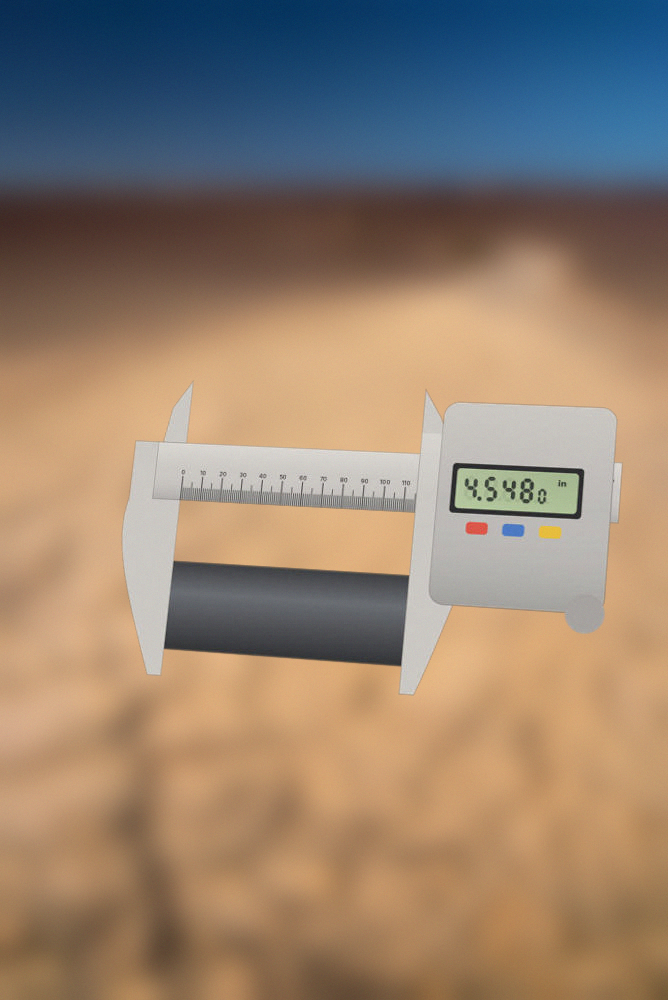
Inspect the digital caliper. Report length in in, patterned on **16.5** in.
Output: **4.5480** in
